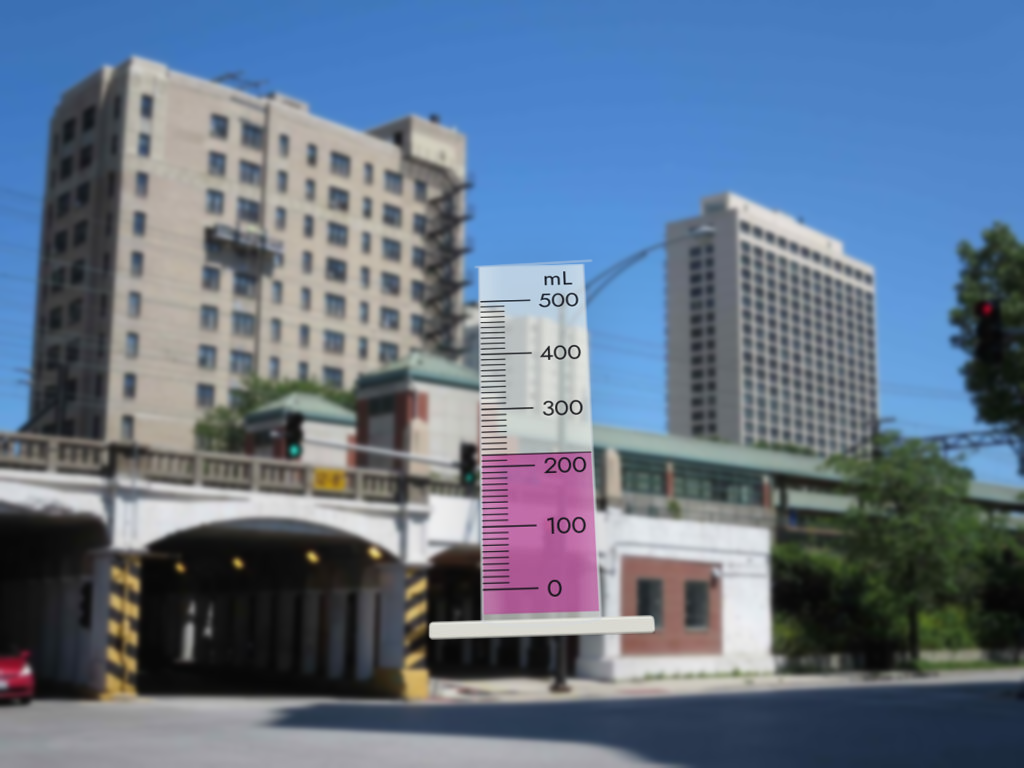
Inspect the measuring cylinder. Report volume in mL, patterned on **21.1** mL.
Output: **220** mL
